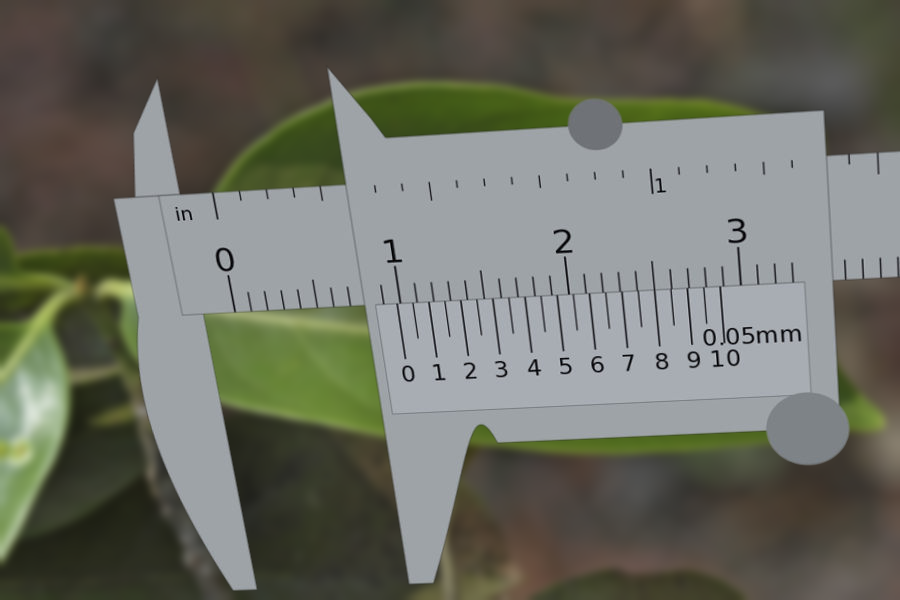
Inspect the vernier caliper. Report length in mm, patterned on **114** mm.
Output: **9.8** mm
